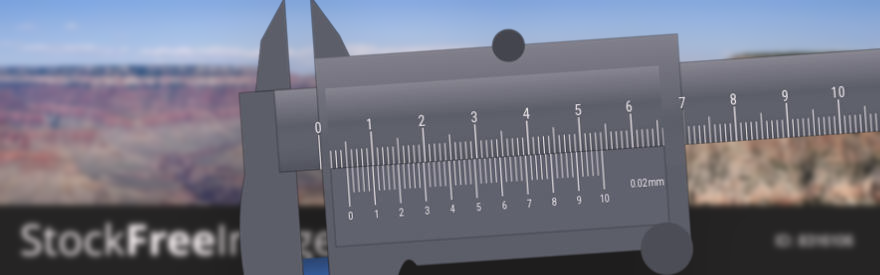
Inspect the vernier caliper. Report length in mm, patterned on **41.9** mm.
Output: **5.0** mm
